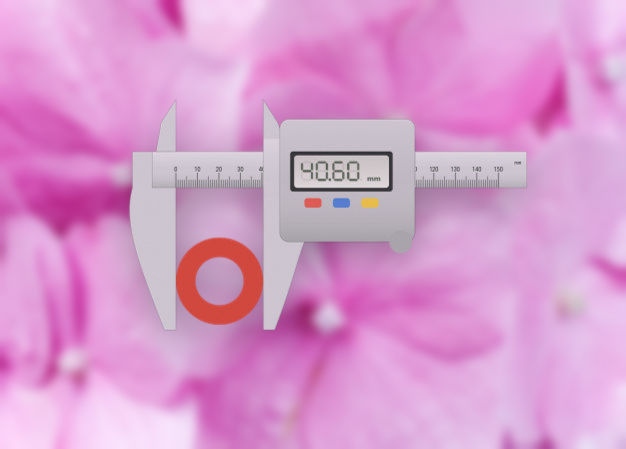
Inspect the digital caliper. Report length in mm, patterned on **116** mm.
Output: **40.60** mm
